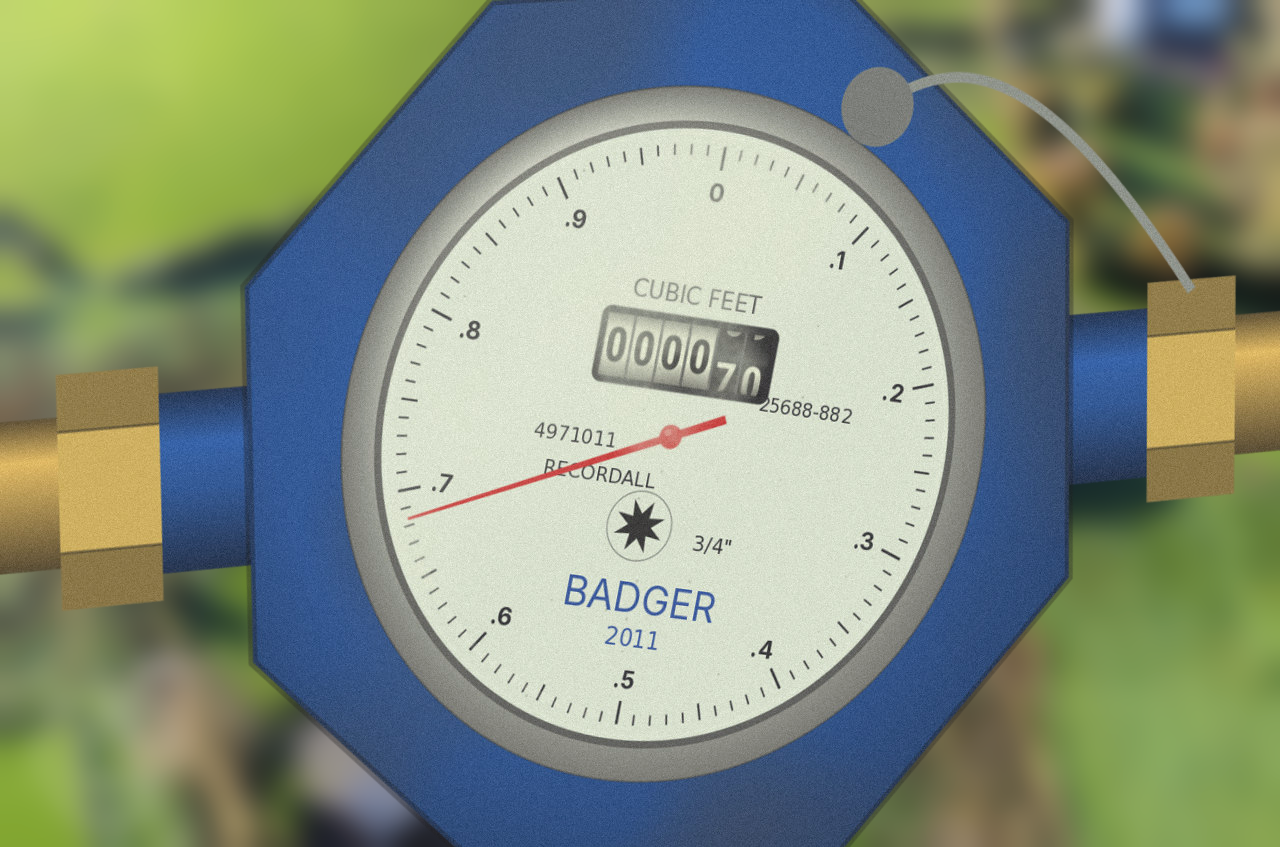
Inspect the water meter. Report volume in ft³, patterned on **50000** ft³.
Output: **69.68** ft³
